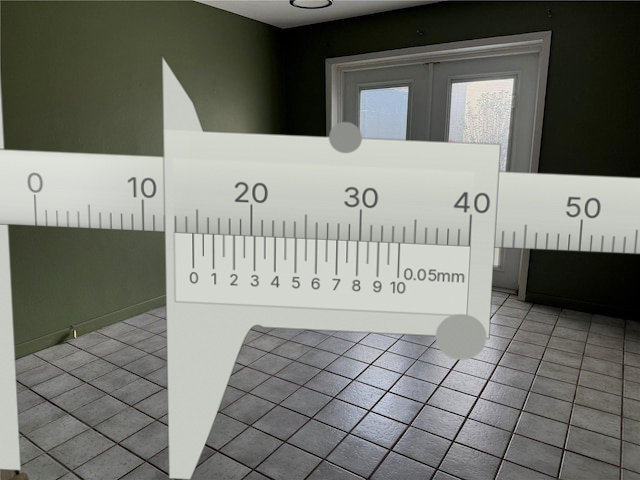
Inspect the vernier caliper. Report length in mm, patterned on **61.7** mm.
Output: **14.6** mm
